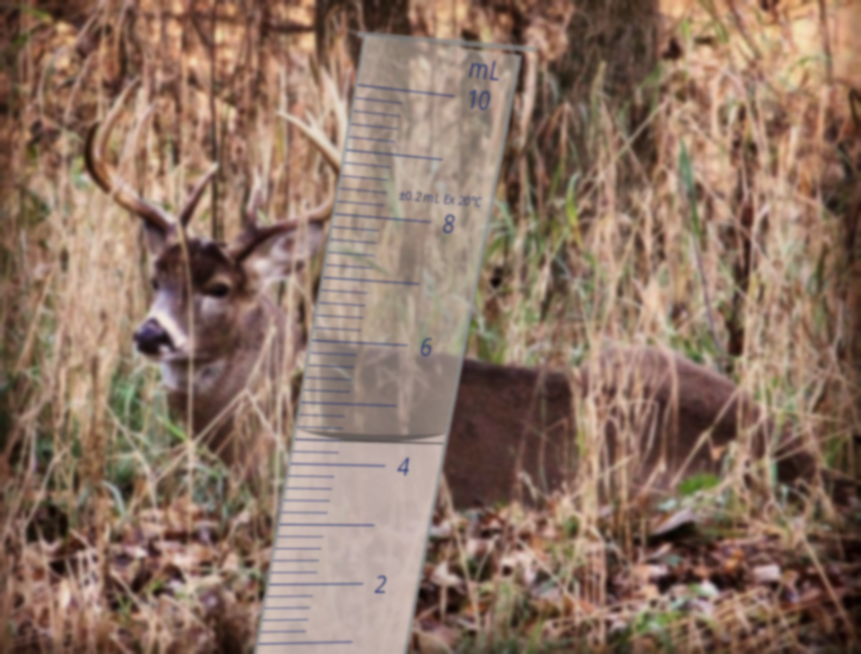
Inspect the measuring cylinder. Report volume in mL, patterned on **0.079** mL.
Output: **4.4** mL
